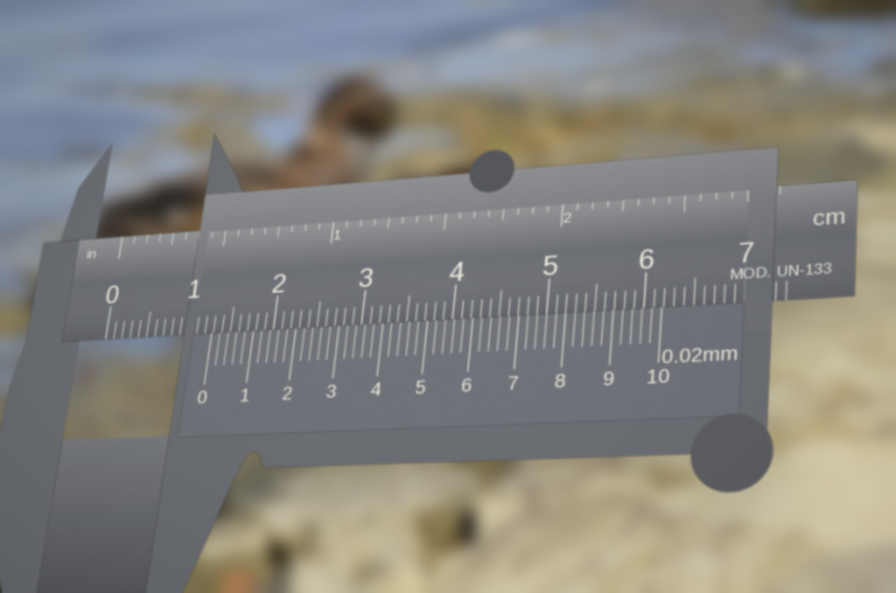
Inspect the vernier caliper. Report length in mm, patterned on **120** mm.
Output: **12.8** mm
